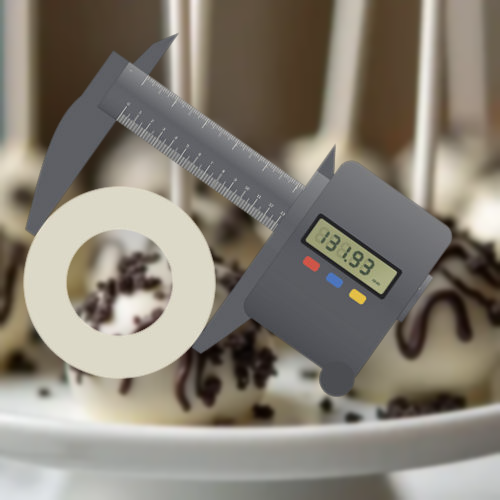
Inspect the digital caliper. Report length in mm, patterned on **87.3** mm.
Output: **131.93** mm
